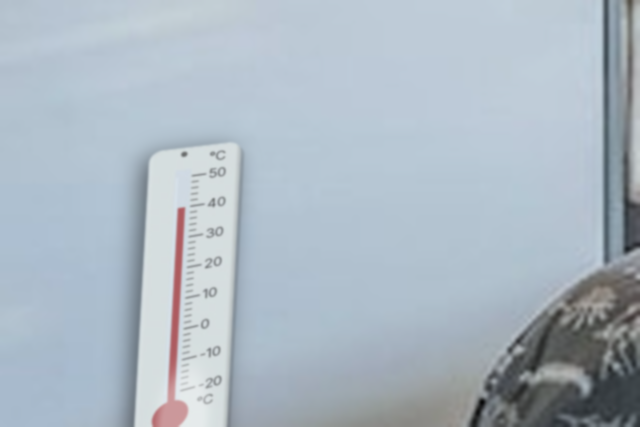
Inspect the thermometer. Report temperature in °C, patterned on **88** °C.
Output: **40** °C
